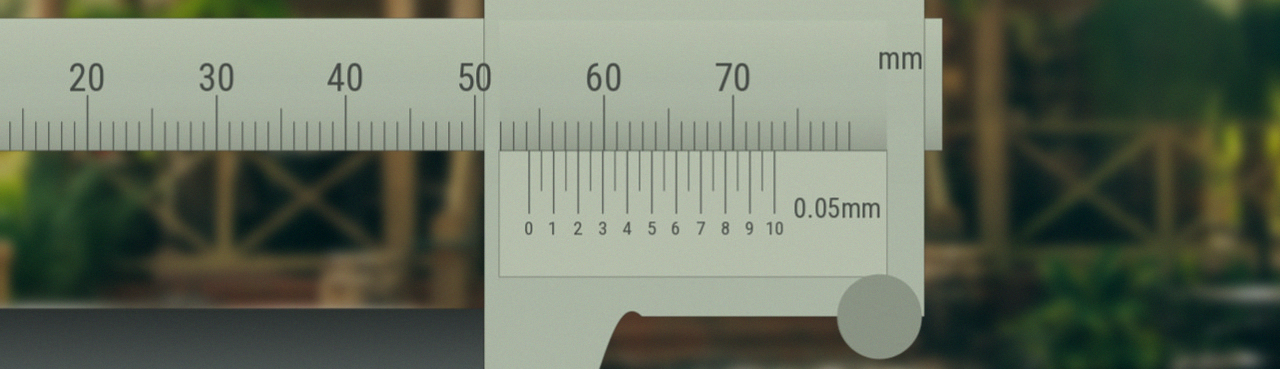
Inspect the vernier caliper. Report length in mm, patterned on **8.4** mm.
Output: **54.2** mm
